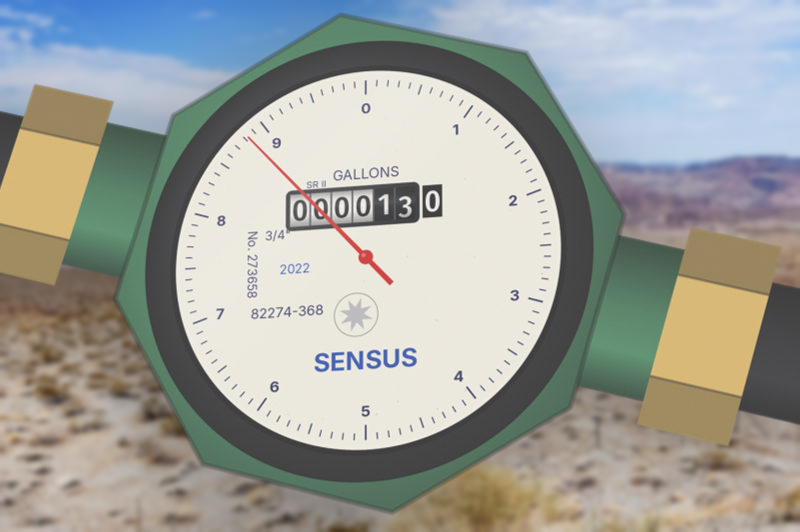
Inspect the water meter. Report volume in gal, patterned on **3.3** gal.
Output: **128.8** gal
